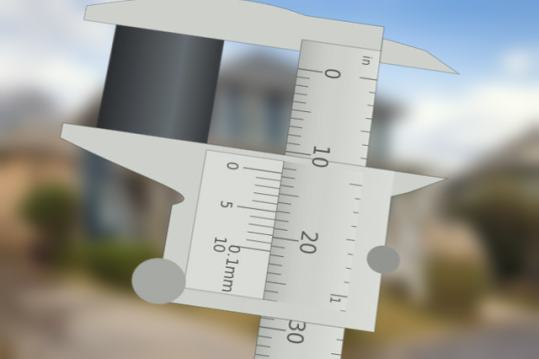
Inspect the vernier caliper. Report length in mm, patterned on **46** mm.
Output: **12.6** mm
